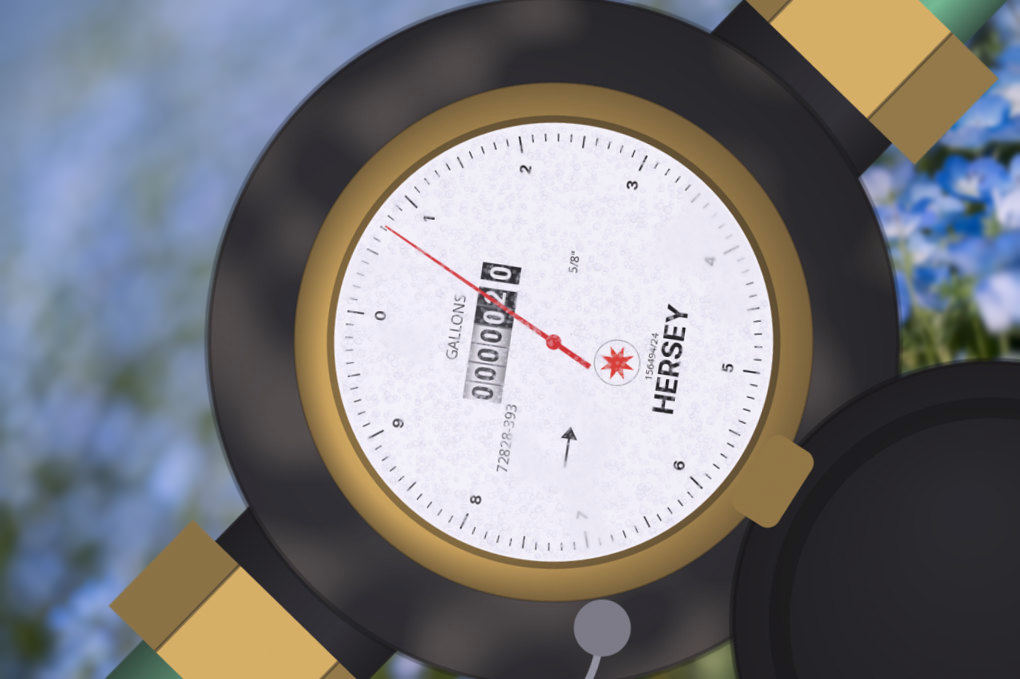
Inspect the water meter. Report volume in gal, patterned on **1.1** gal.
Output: **20.7** gal
